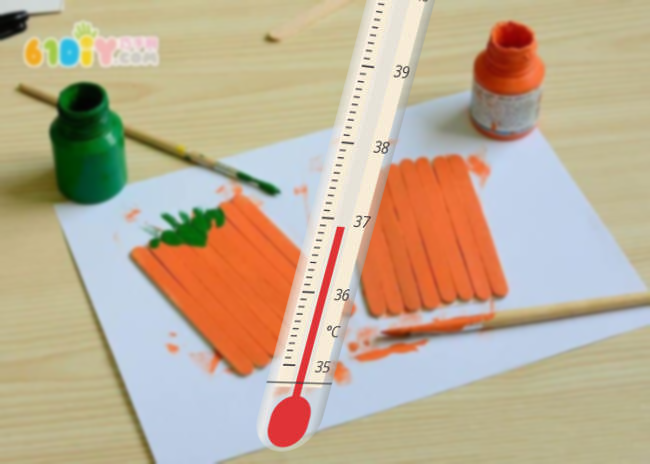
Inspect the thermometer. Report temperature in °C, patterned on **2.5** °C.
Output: **36.9** °C
